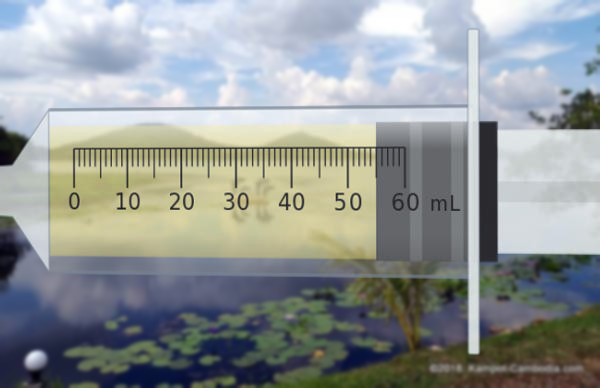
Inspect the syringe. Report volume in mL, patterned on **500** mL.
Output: **55** mL
